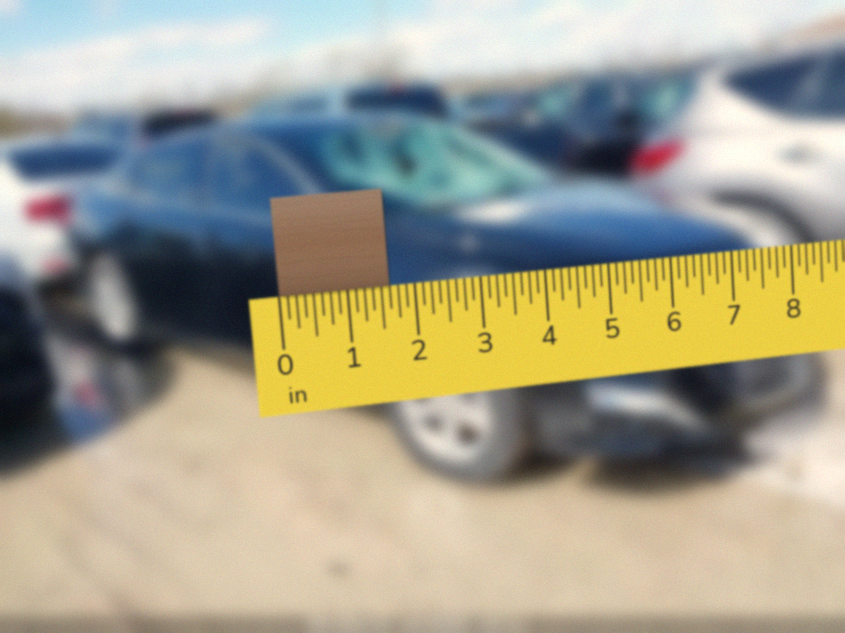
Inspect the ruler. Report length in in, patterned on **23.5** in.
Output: **1.625** in
